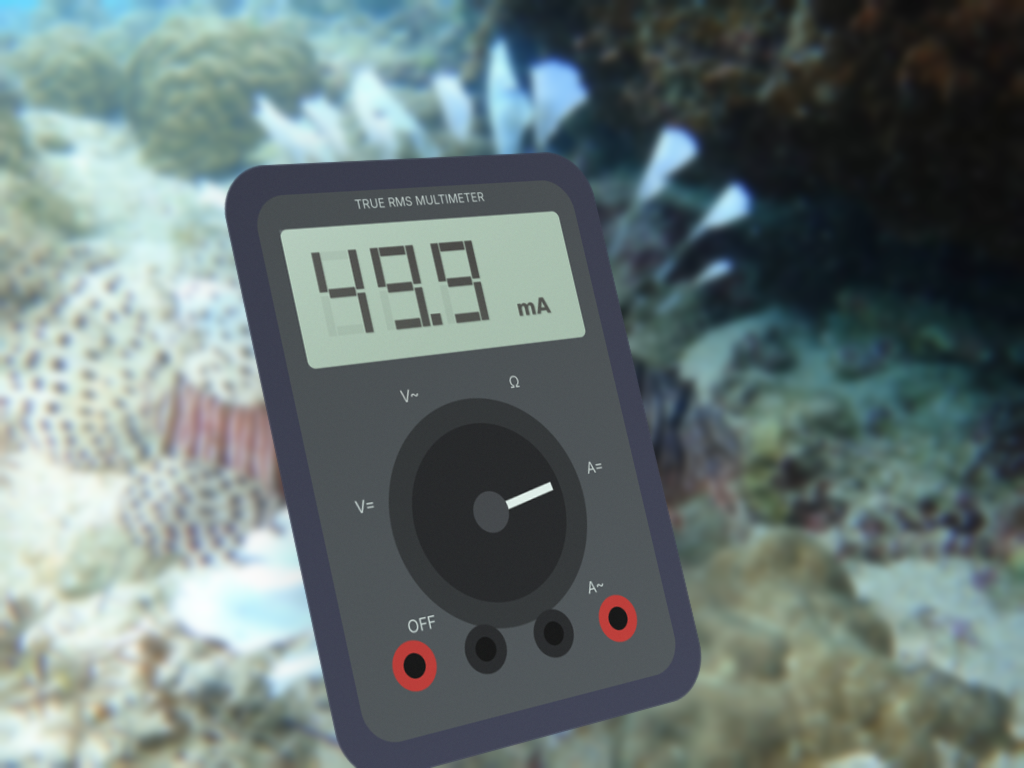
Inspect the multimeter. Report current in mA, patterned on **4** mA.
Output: **49.9** mA
